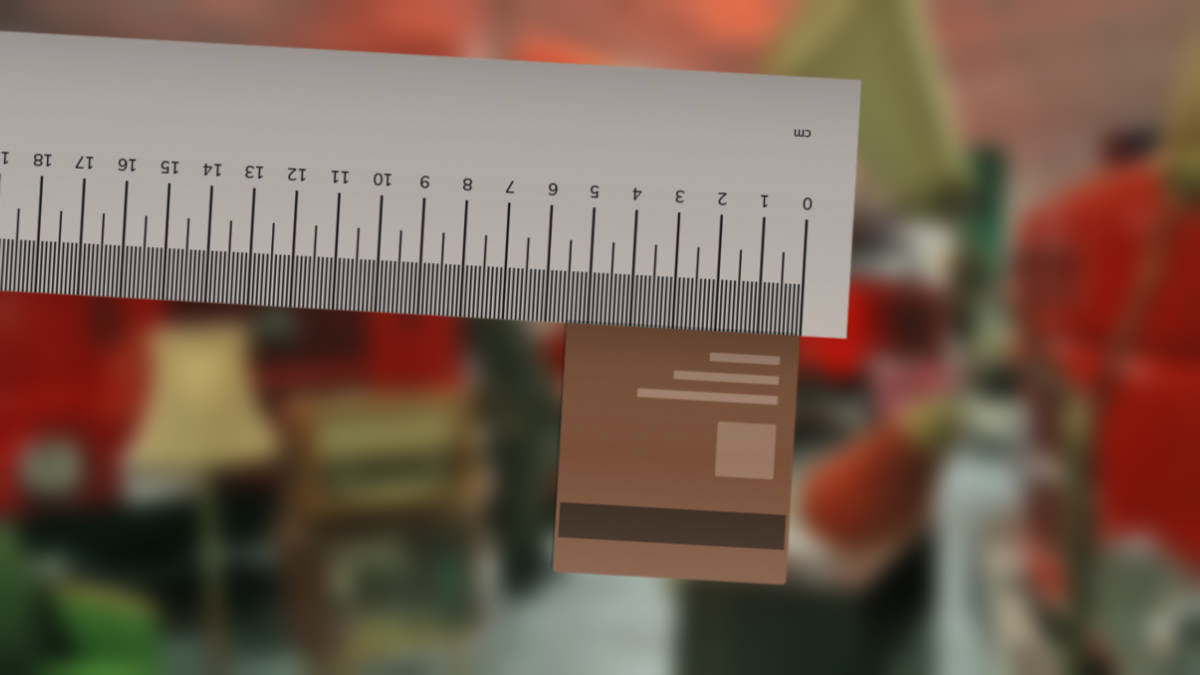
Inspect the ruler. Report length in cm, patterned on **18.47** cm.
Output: **5.5** cm
